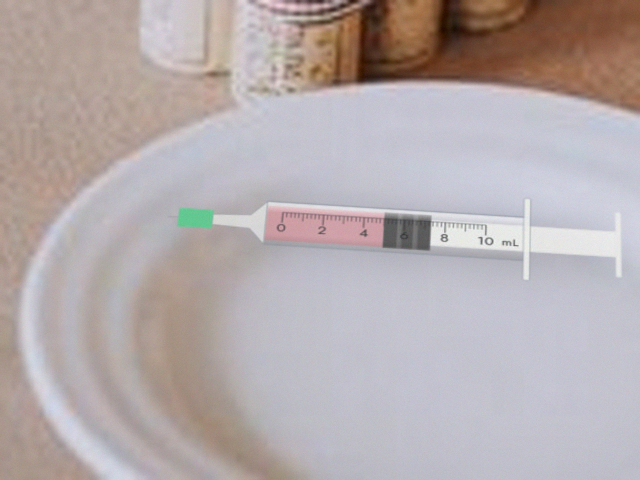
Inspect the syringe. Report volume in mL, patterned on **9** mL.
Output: **5** mL
